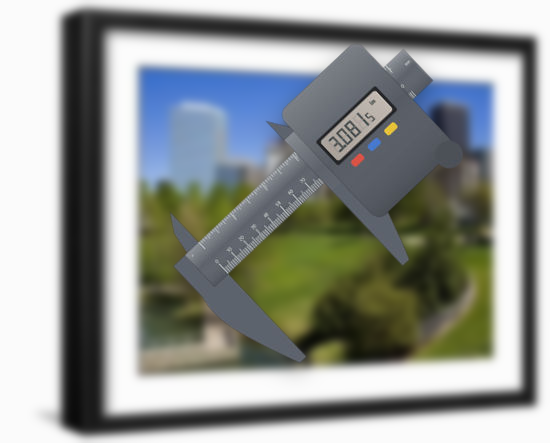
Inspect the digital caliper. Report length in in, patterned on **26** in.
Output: **3.0815** in
